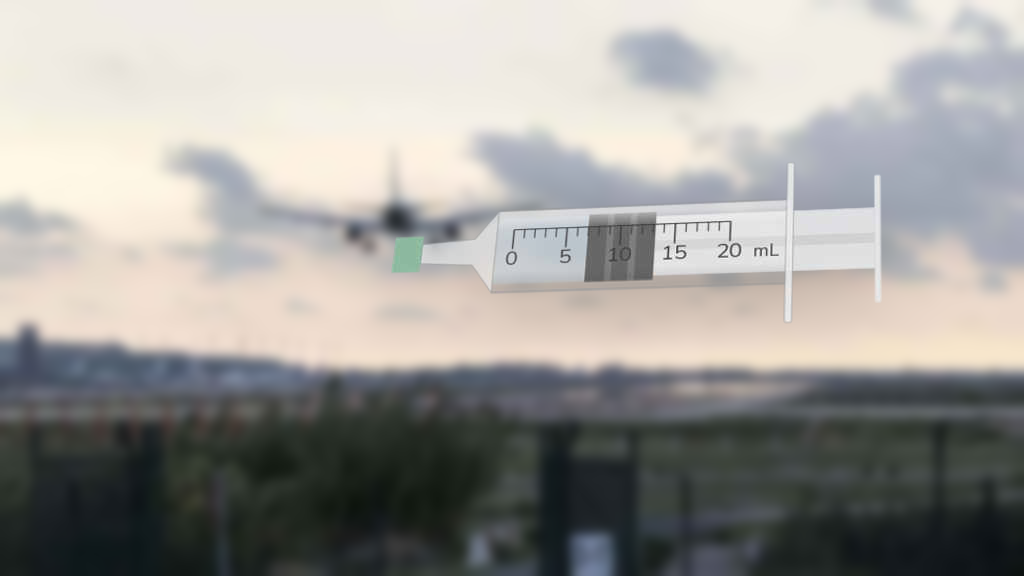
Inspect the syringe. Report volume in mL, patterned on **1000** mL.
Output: **7** mL
